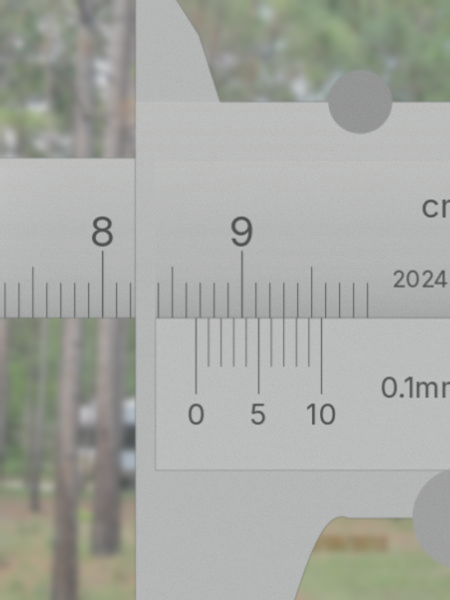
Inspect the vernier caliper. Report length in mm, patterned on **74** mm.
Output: **86.7** mm
